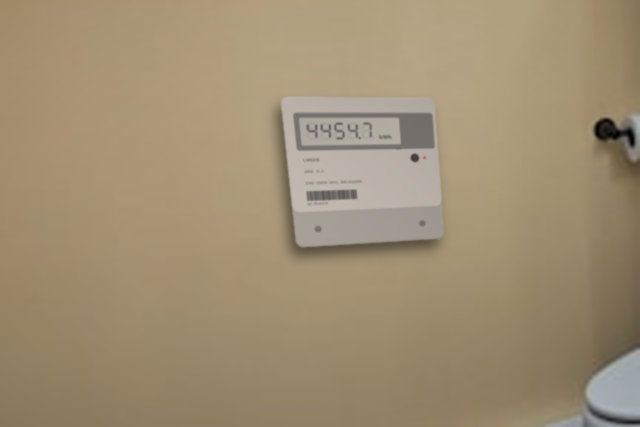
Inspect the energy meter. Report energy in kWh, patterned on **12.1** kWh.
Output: **4454.7** kWh
